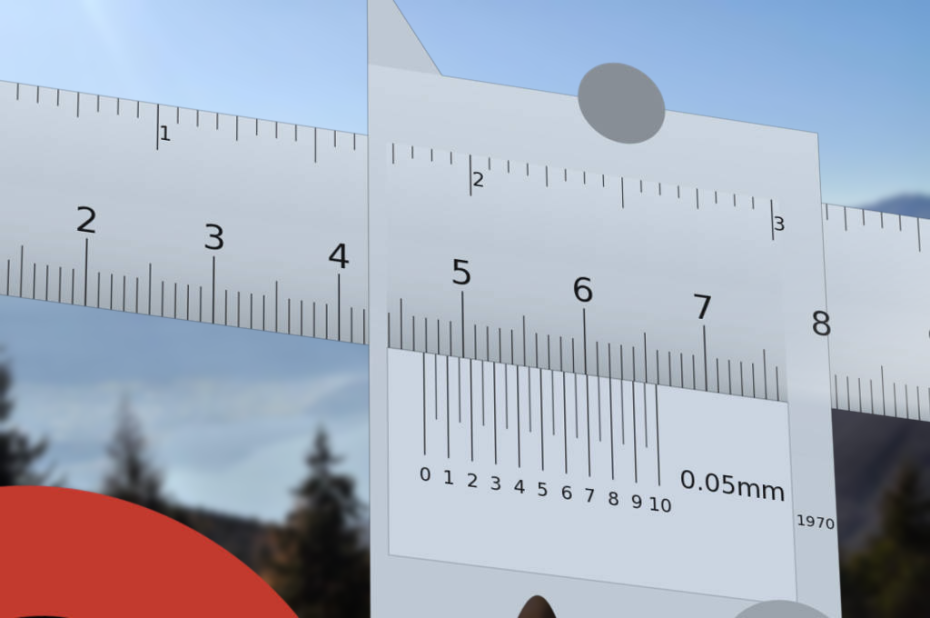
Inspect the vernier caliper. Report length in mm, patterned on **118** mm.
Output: **46.8** mm
